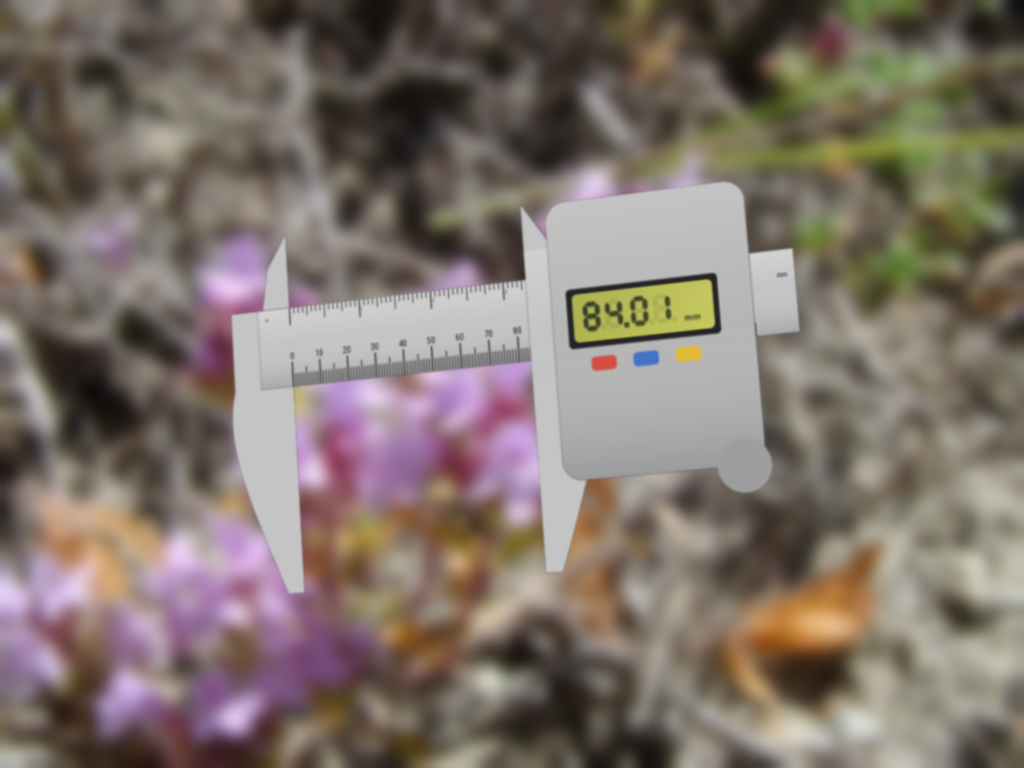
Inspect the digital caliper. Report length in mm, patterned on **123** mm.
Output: **84.01** mm
